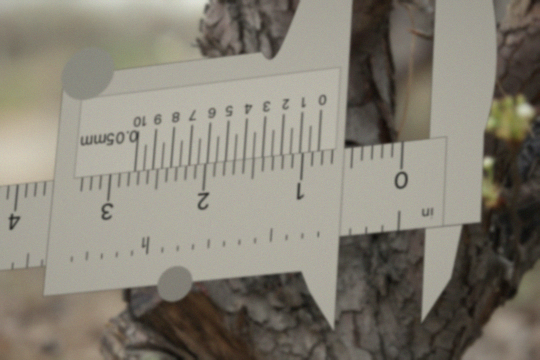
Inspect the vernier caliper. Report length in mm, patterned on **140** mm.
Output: **8.4** mm
